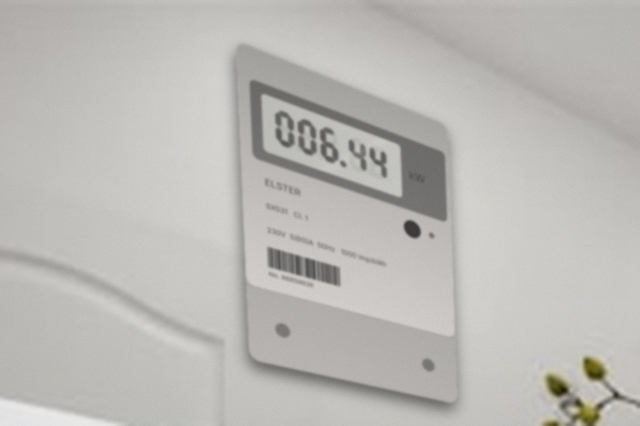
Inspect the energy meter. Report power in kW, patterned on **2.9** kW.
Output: **6.44** kW
